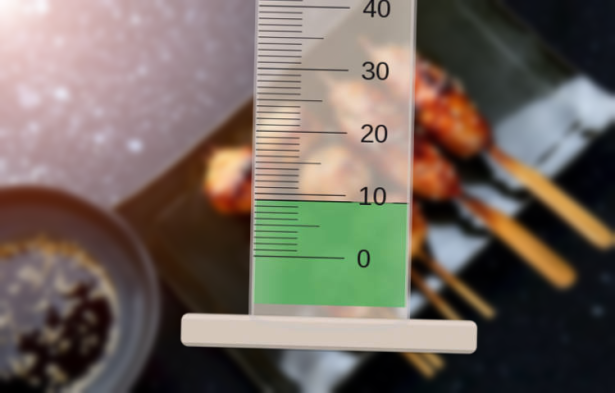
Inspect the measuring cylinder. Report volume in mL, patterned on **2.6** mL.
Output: **9** mL
